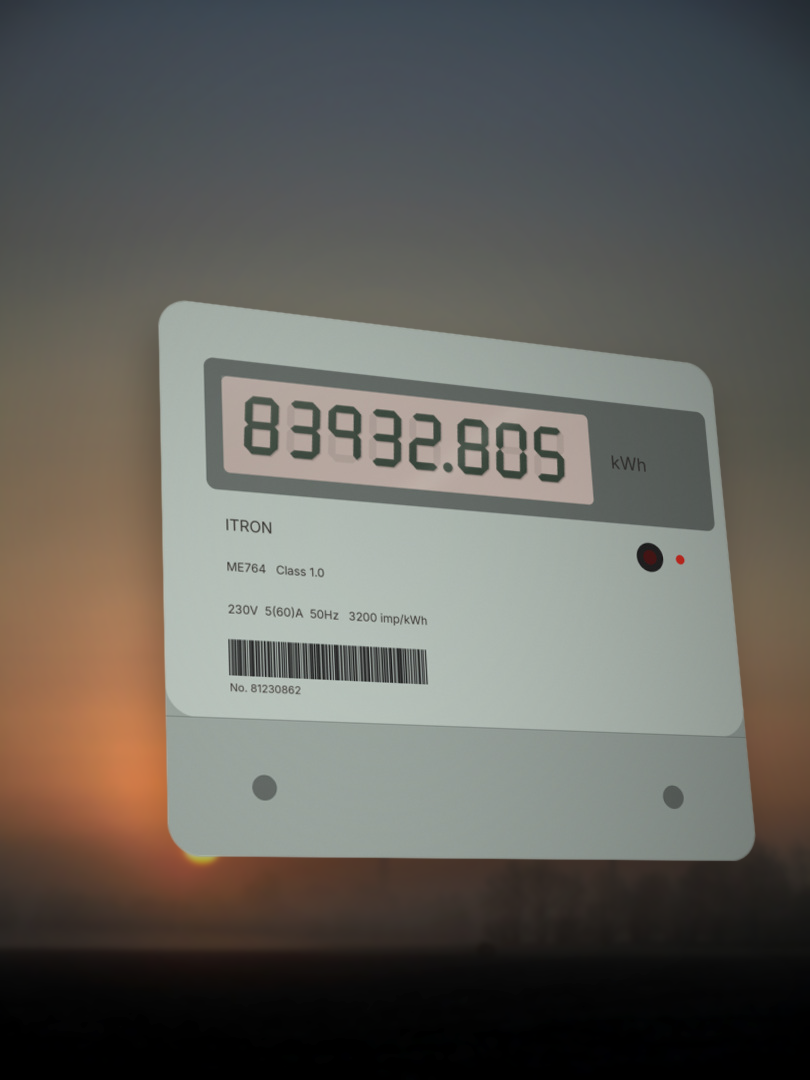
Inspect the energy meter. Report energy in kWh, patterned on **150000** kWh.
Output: **83932.805** kWh
